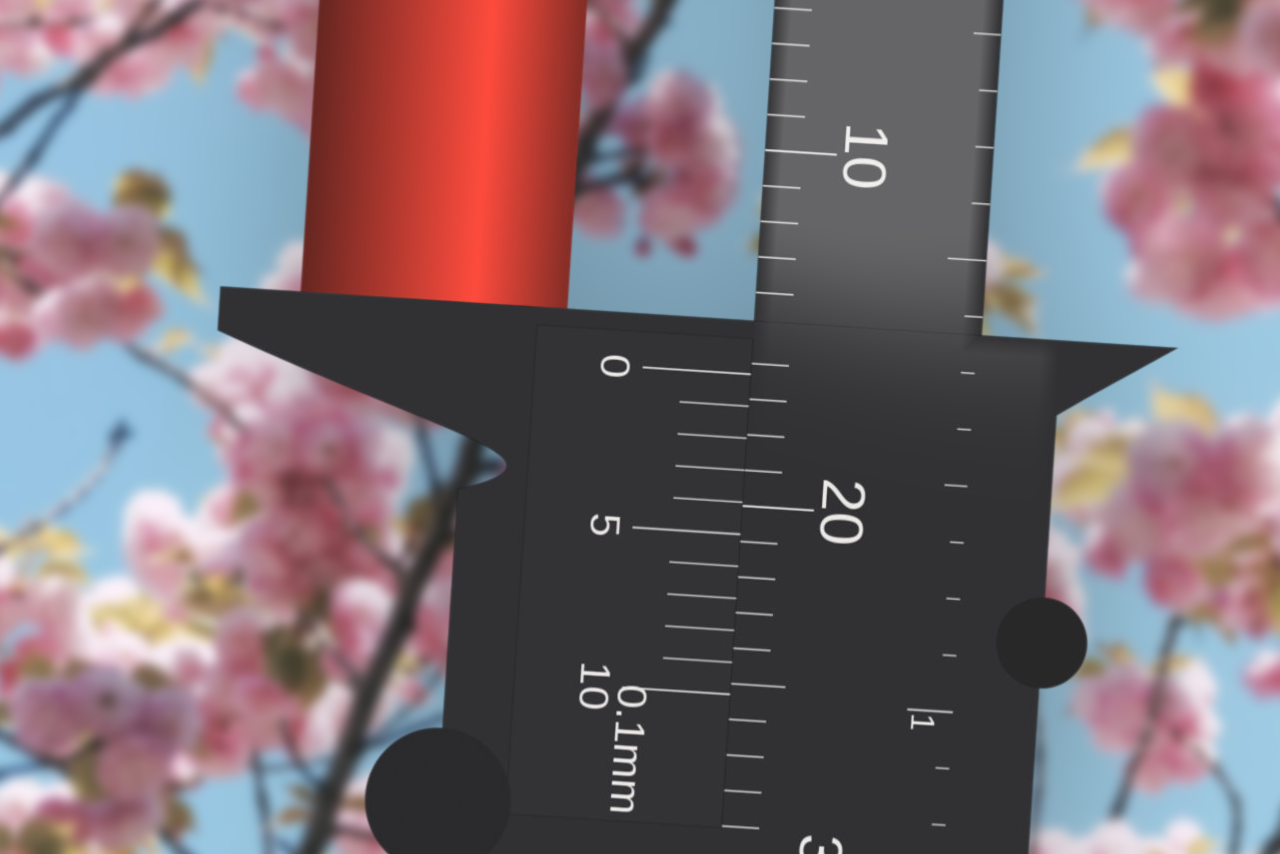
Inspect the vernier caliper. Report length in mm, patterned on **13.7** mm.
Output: **16.3** mm
